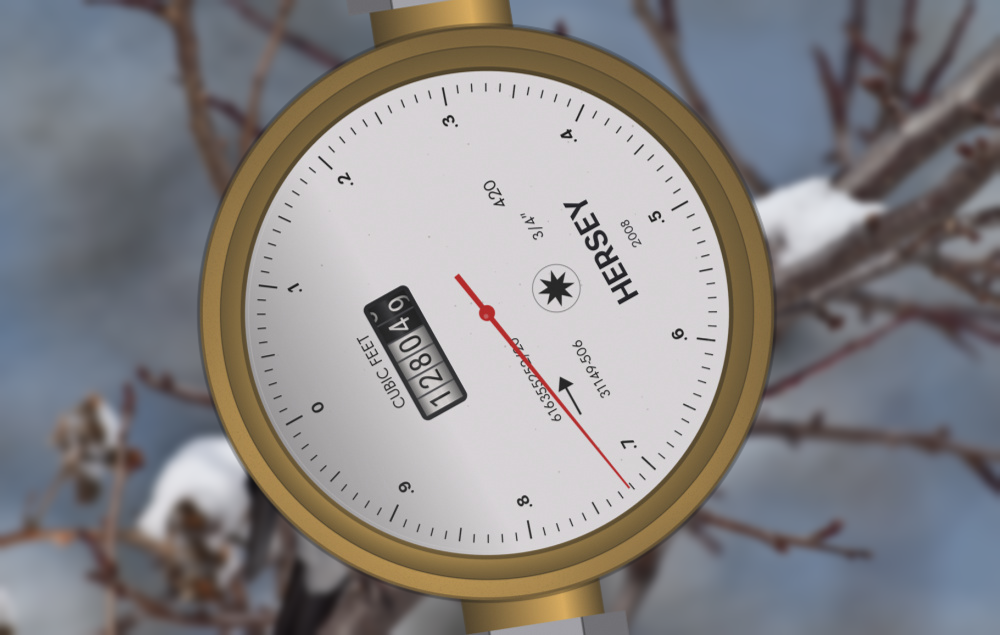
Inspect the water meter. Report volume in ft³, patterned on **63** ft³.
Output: **128048.72** ft³
